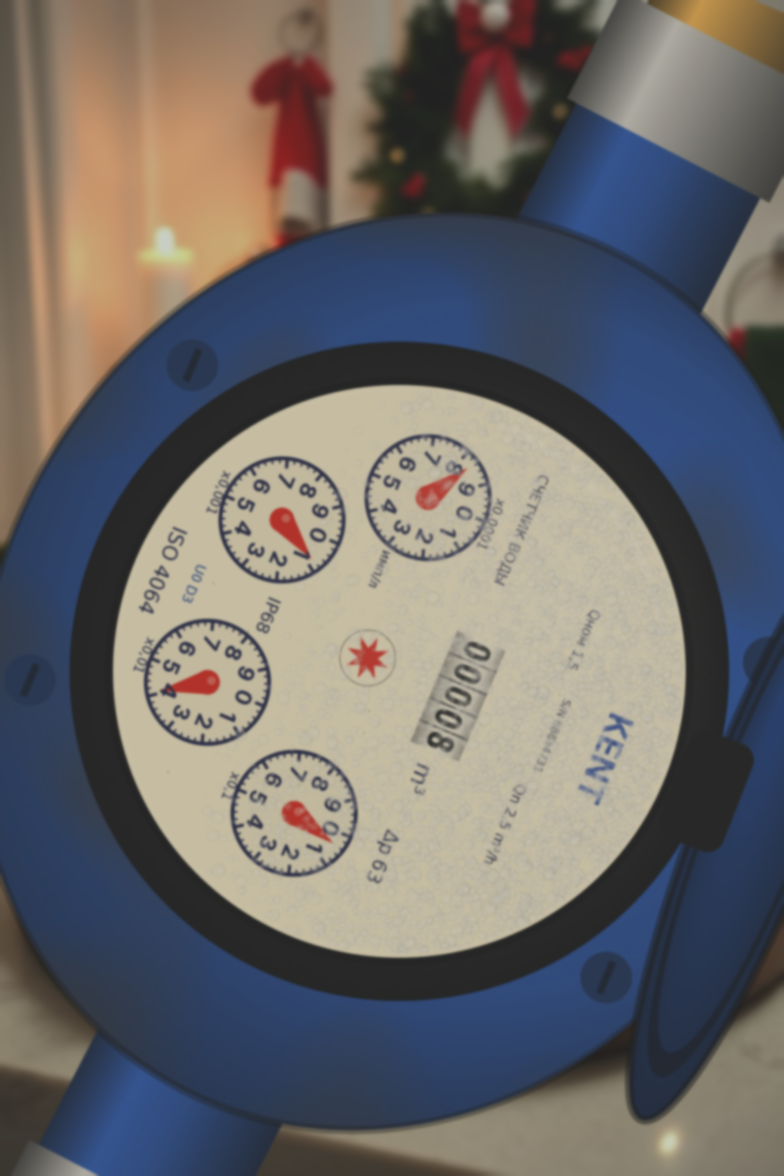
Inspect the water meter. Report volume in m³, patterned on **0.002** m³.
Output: **8.0408** m³
